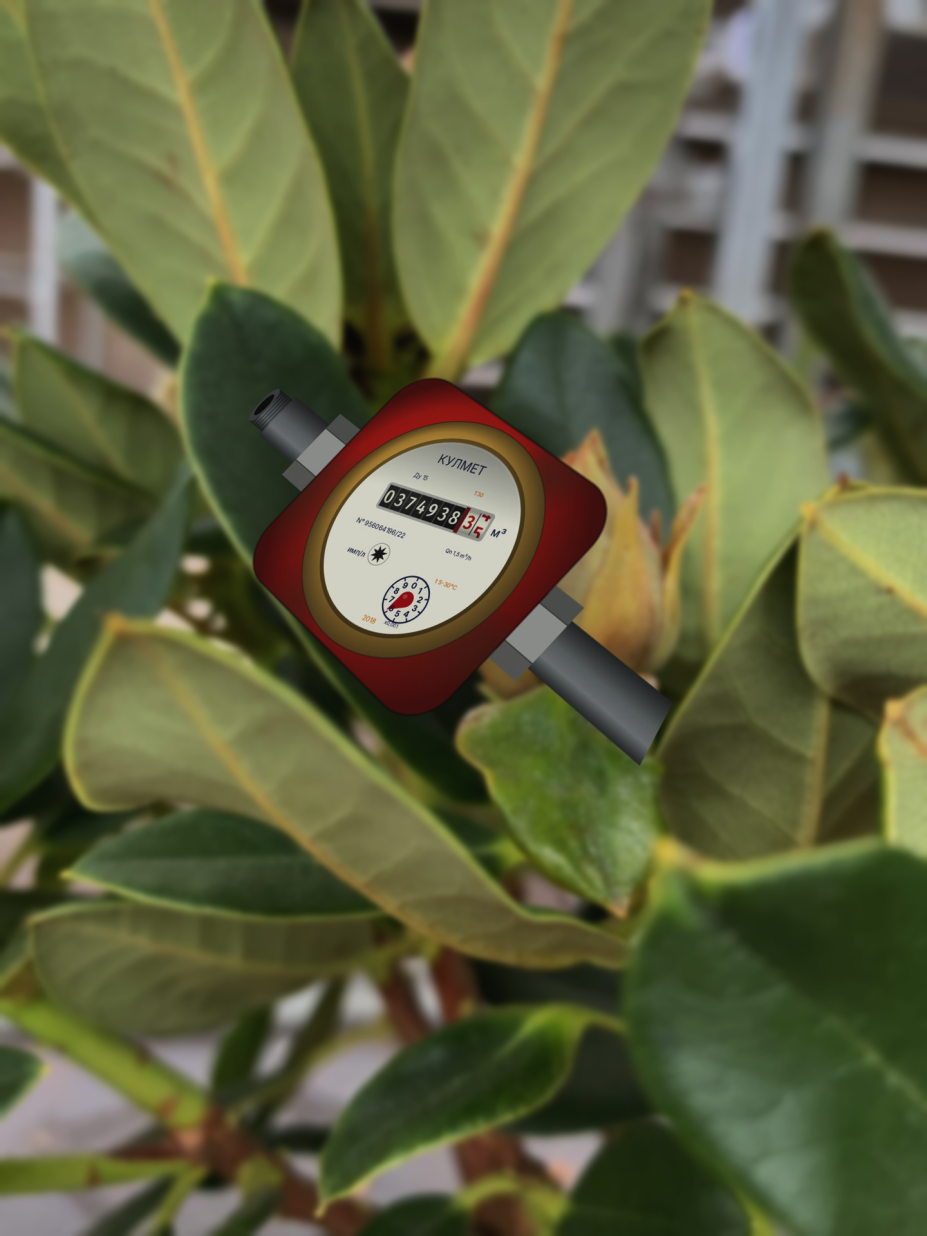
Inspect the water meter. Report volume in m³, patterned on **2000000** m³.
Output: **374938.346** m³
